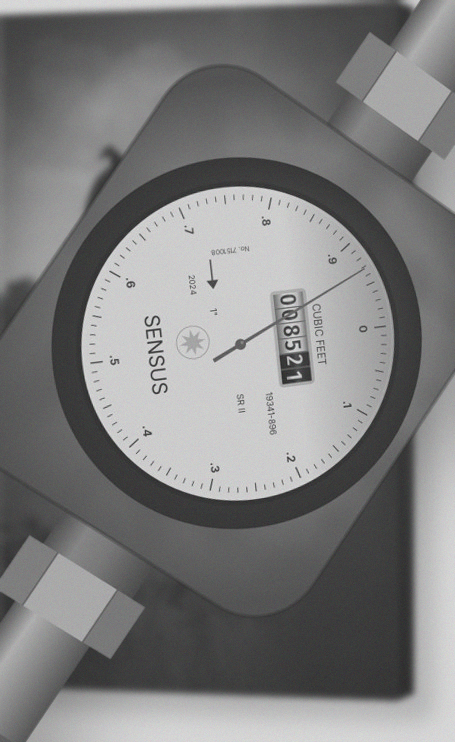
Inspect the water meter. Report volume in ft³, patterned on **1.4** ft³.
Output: **8520.93** ft³
